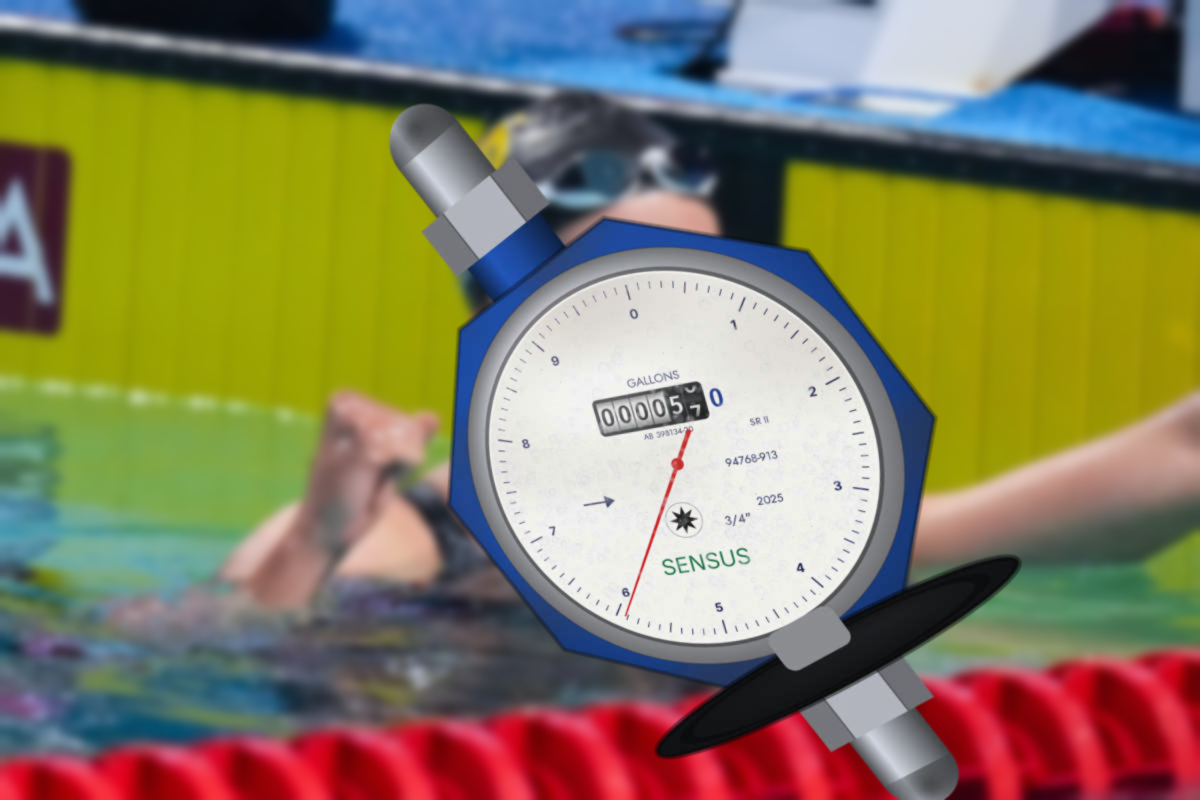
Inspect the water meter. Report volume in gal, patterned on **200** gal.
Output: **565.9** gal
